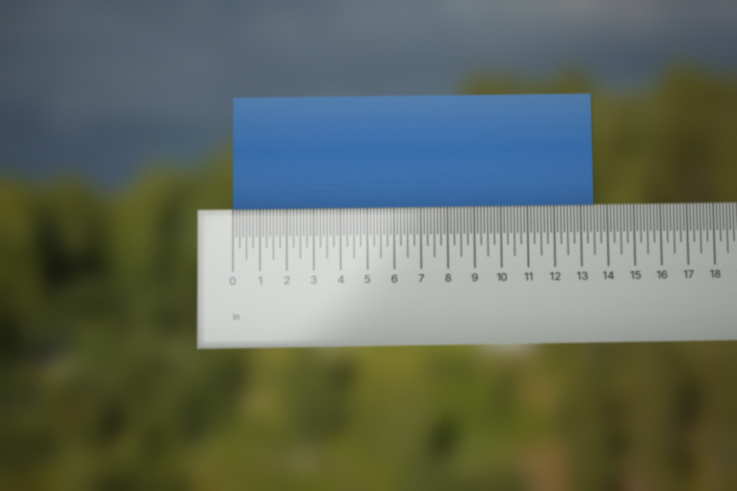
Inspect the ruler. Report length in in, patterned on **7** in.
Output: **13.5** in
